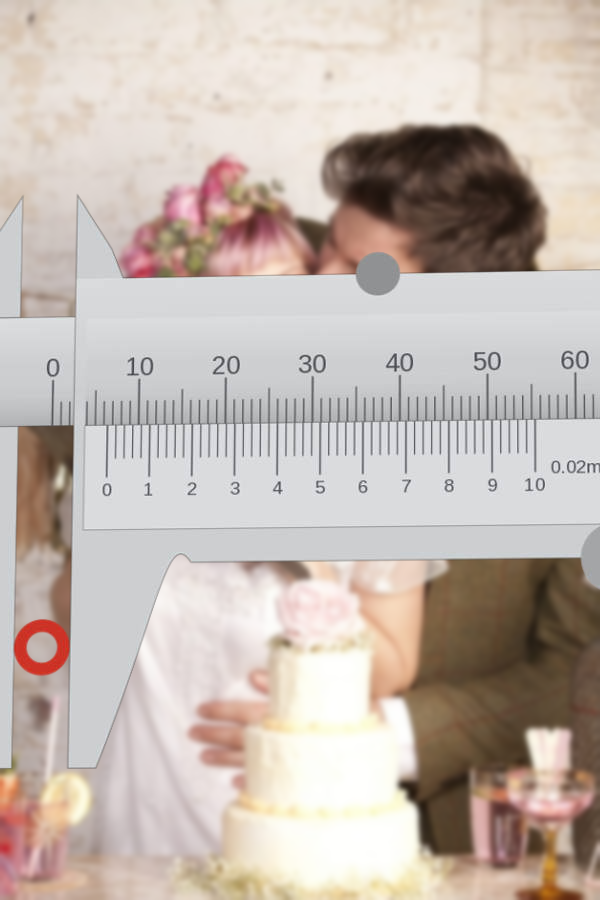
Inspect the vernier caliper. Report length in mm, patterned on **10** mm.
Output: **6.4** mm
